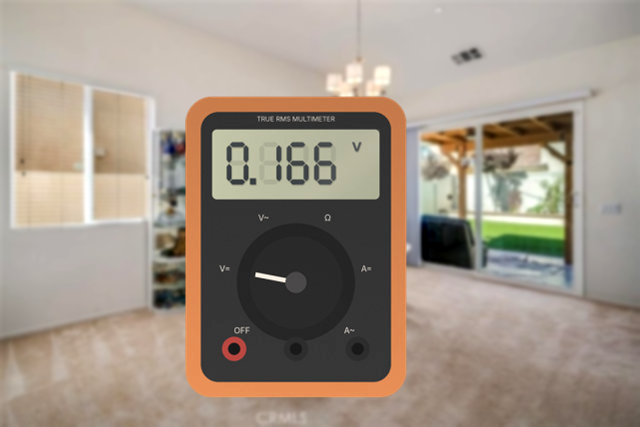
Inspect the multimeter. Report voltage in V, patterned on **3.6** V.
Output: **0.166** V
